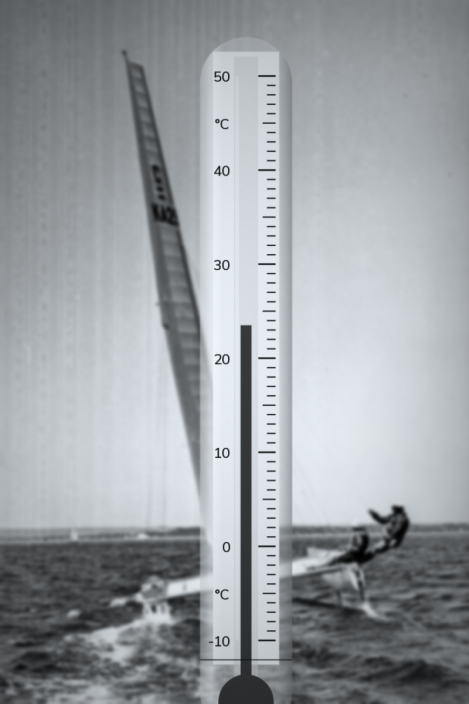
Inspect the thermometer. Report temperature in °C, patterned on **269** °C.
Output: **23.5** °C
